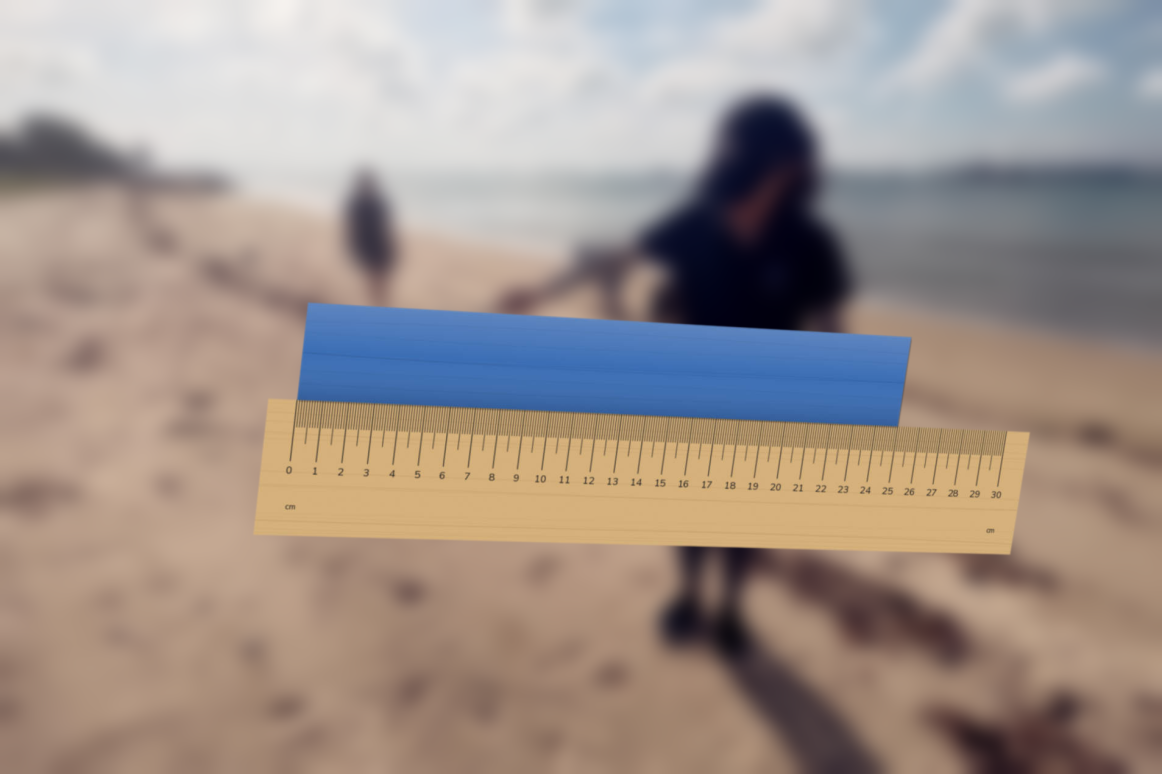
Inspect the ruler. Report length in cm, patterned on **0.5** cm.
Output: **25** cm
